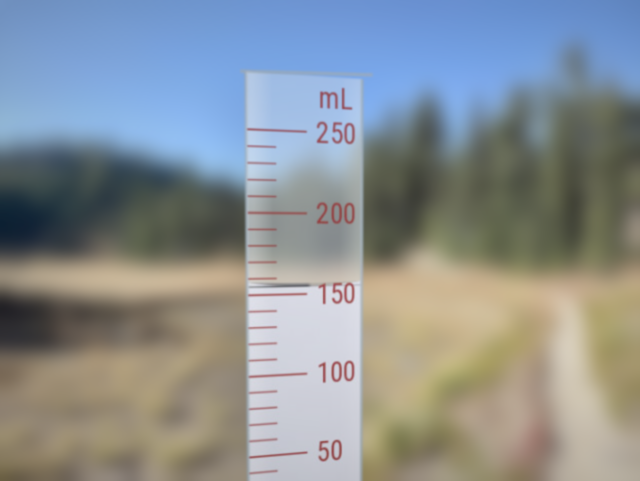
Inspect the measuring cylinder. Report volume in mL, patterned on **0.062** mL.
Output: **155** mL
